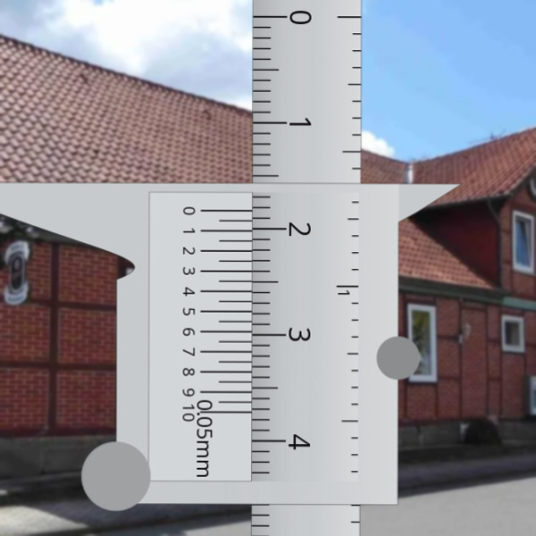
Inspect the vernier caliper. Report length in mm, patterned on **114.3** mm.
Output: **18.3** mm
